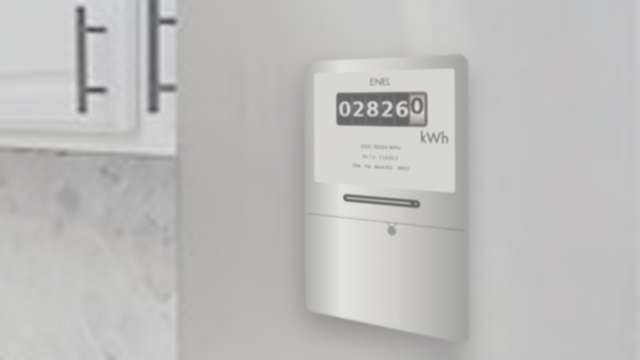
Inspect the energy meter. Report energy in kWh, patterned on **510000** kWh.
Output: **2826.0** kWh
